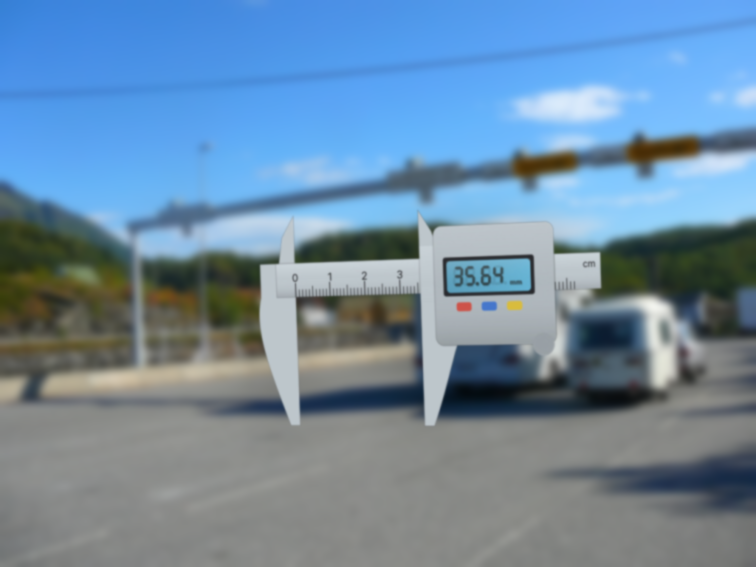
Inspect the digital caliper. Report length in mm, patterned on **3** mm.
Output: **35.64** mm
